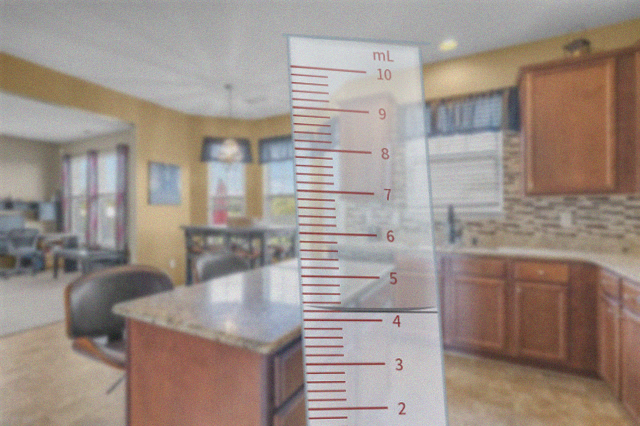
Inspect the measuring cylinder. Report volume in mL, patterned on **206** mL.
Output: **4.2** mL
